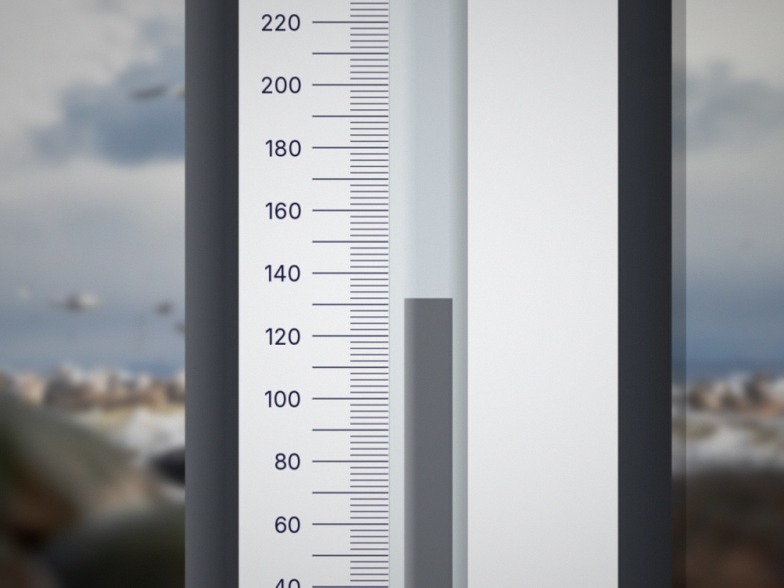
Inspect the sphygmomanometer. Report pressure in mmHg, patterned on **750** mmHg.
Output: **132** mmHg
